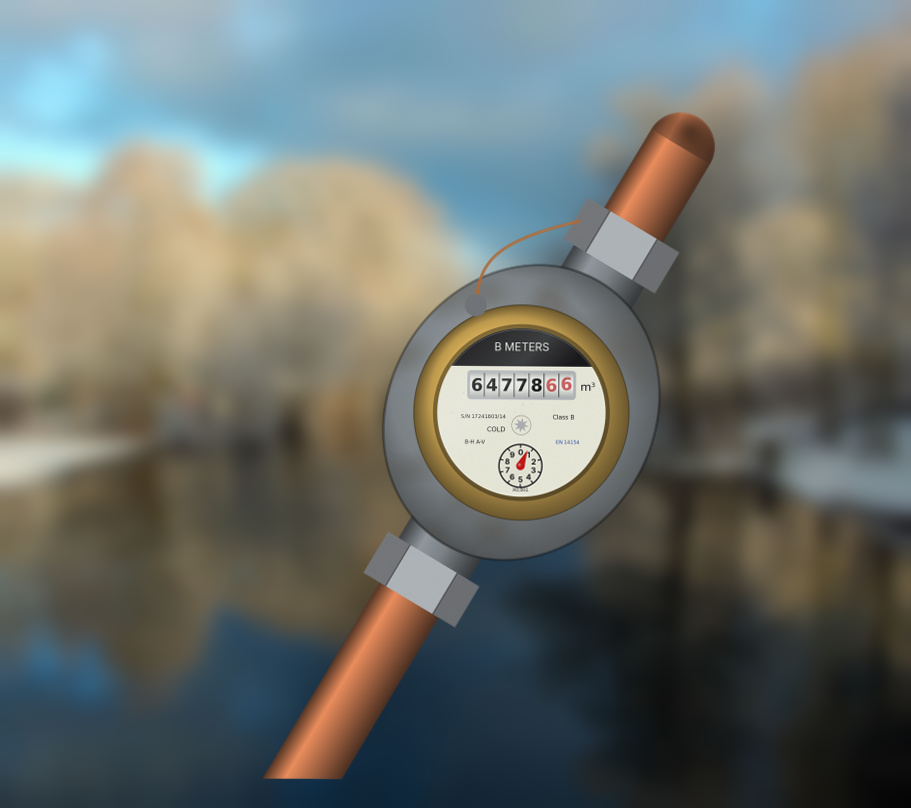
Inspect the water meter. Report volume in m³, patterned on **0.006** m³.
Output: **64778.660** m³
